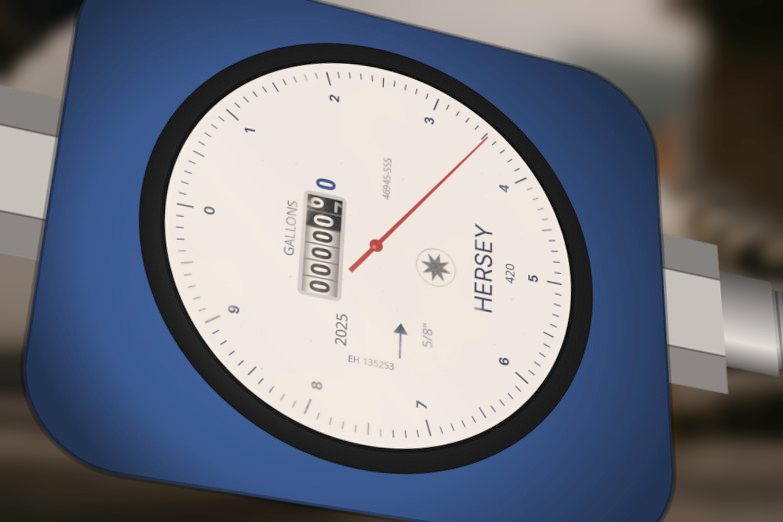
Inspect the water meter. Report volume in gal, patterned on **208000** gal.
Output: **63.5** gal
